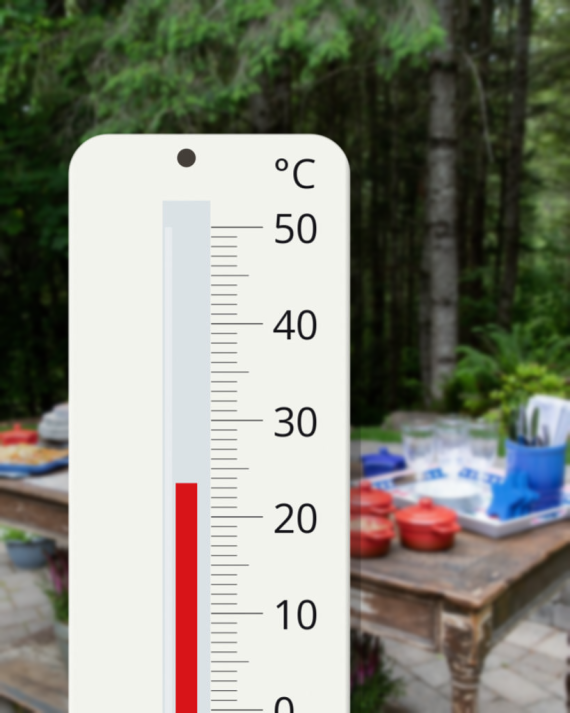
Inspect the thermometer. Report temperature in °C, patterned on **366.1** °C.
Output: **23.5** °C
